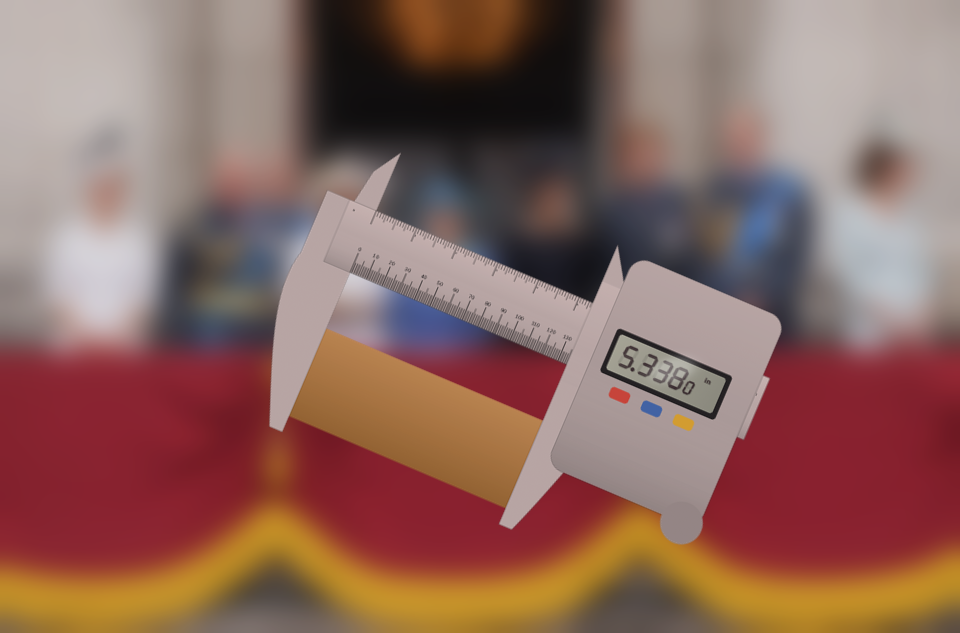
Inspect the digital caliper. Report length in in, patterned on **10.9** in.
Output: **5.3380** in
